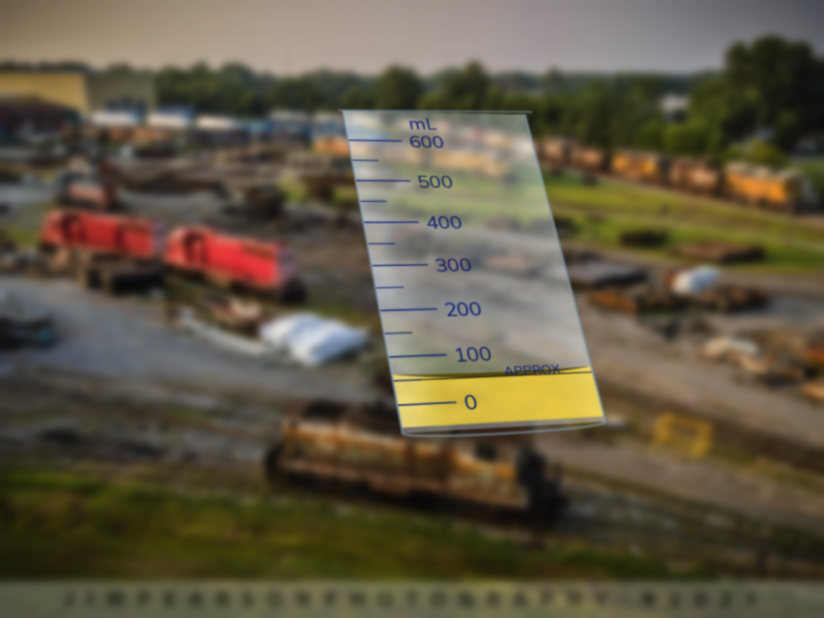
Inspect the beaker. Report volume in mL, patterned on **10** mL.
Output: **50** mL
